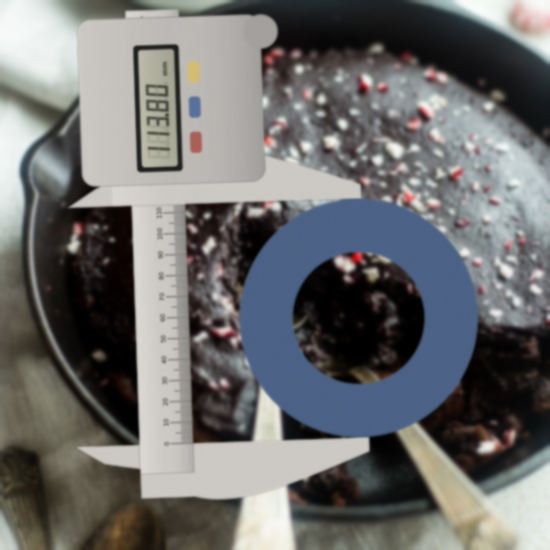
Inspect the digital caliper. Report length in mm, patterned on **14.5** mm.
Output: **113.80** mm
